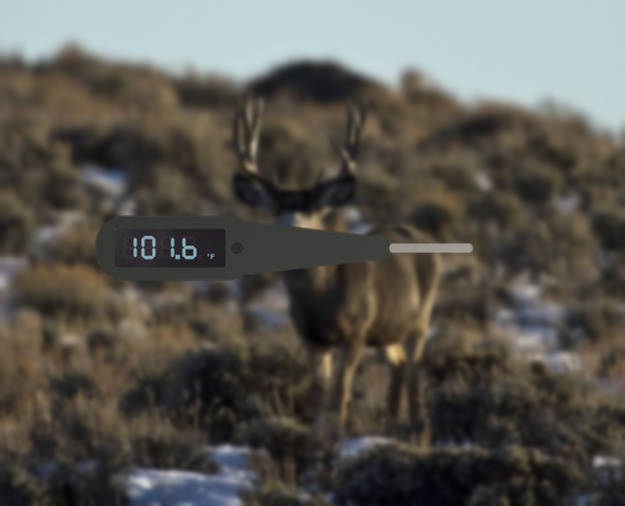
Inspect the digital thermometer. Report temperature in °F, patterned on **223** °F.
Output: **101.6** °F
